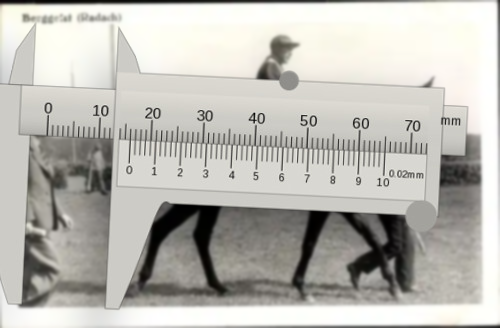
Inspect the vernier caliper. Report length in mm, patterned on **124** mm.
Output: **16.0** mm
